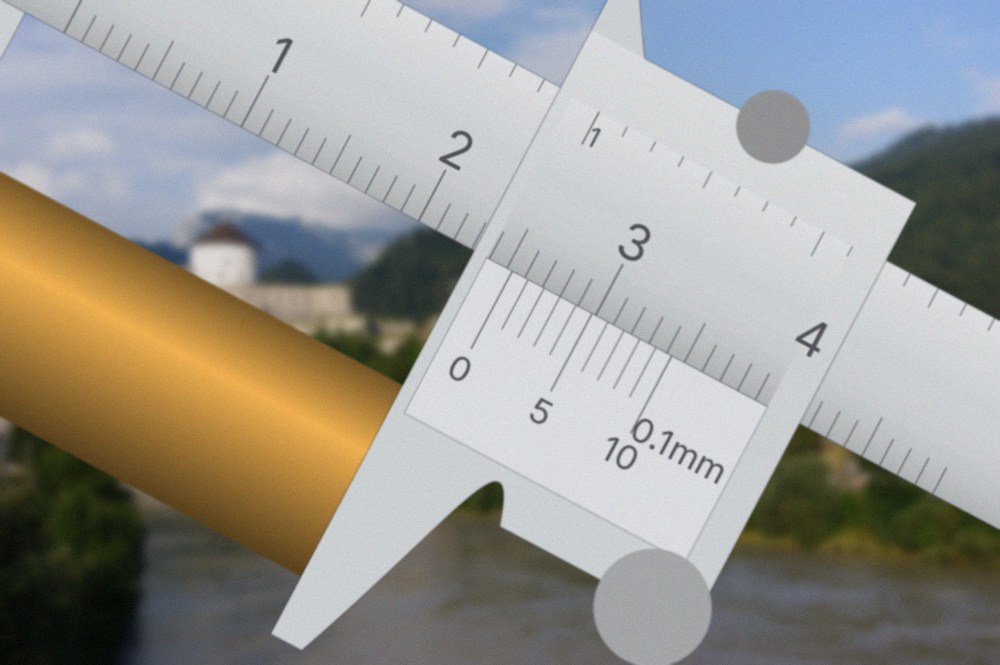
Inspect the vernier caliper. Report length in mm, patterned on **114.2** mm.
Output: **25.3** mm
